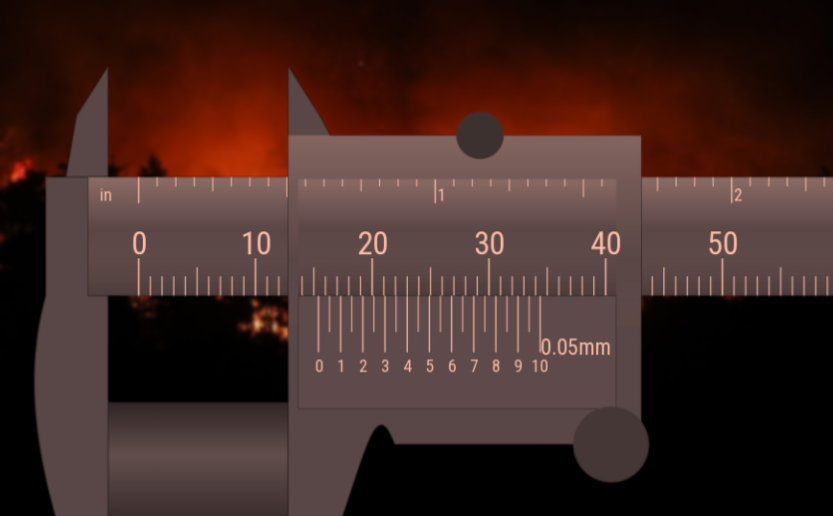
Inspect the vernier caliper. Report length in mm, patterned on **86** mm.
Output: **15.4** mm
